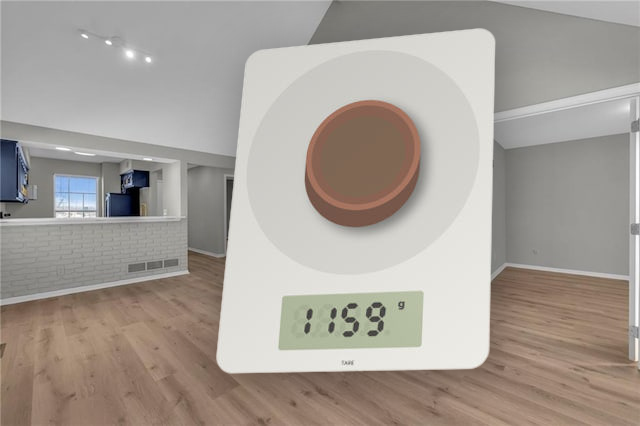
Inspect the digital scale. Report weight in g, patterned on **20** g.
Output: **1159** g
